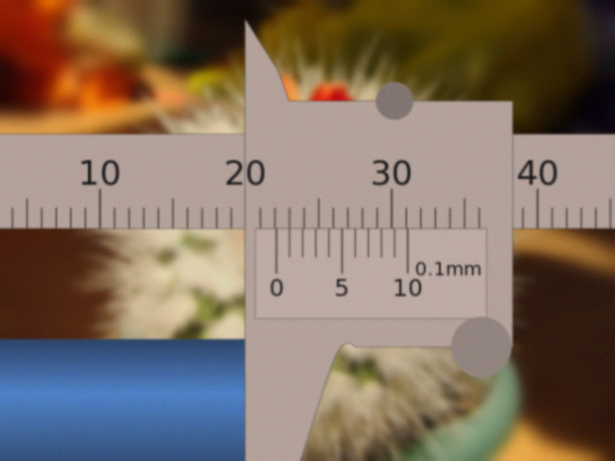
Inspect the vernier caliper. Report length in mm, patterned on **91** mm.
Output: **22.1** mm
